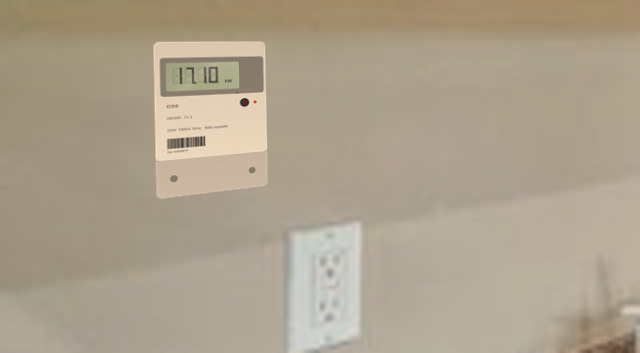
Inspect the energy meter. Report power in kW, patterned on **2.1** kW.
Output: **17.10** kW
